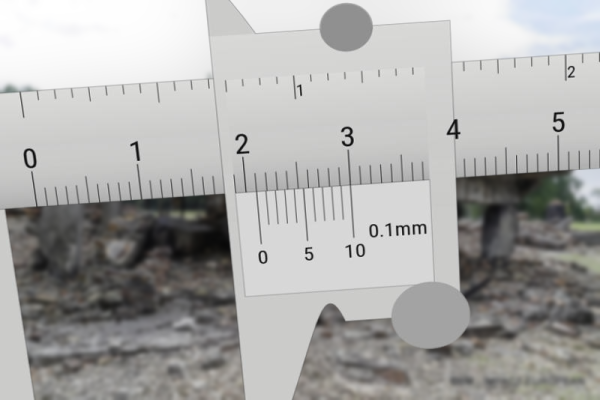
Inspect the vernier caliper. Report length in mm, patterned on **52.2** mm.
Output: **21.0** mm
